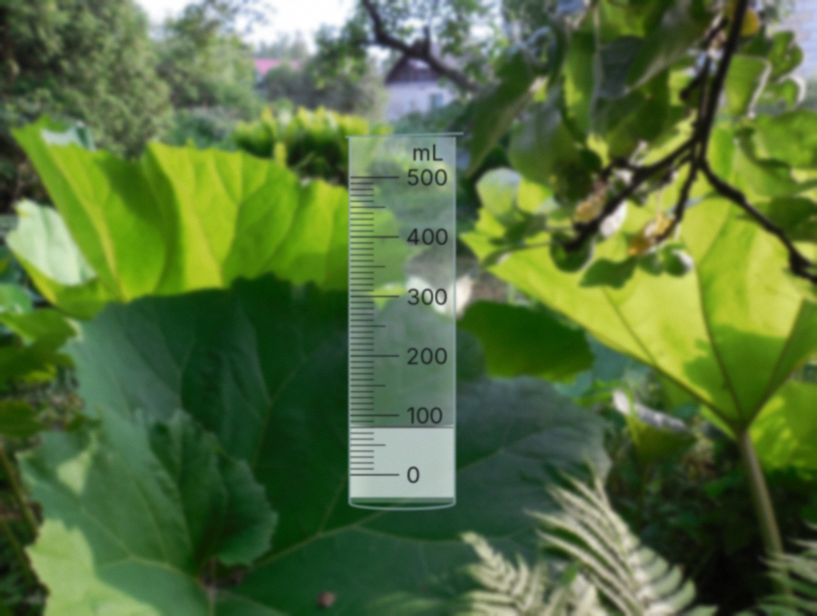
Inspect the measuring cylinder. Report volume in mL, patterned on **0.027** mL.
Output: **80** mL
